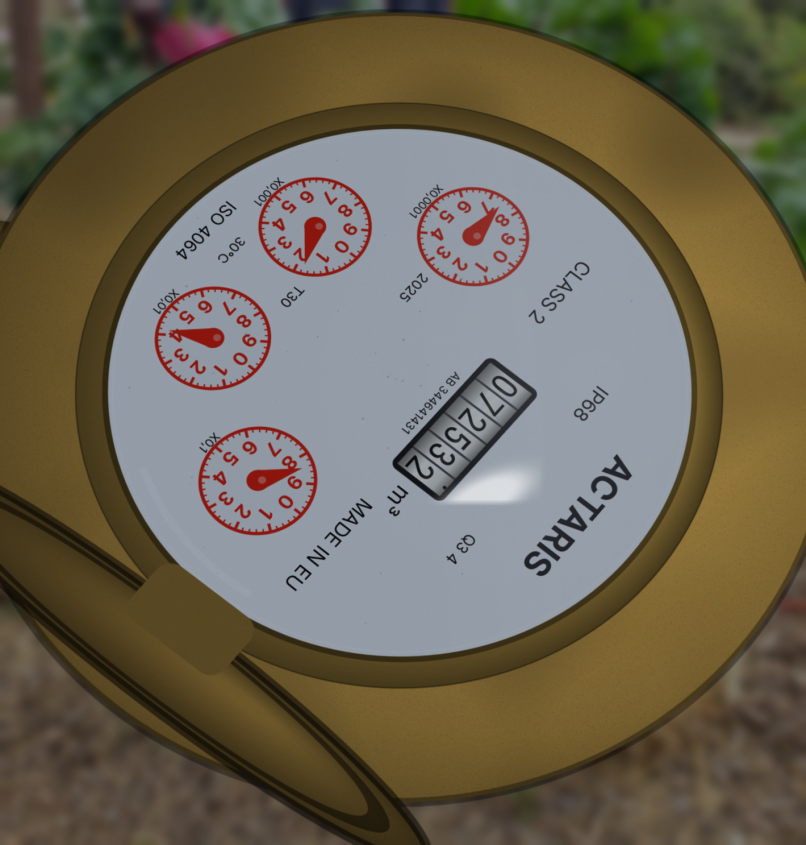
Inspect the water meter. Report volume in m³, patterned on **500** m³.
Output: **72531.8417** m³
